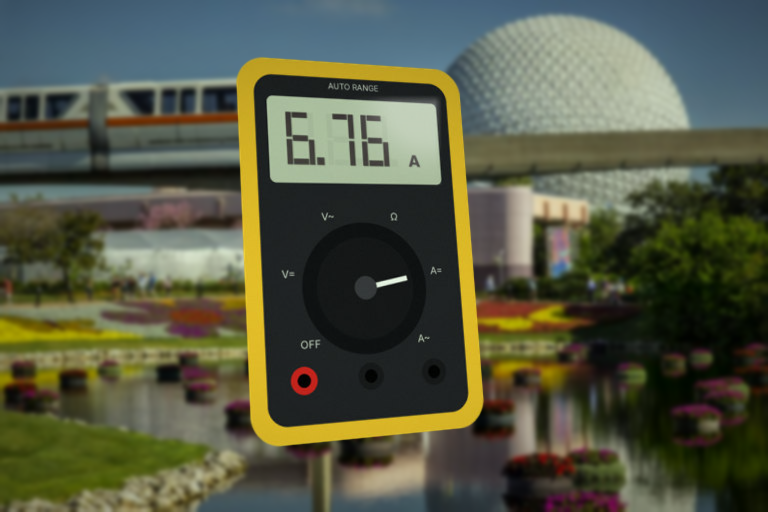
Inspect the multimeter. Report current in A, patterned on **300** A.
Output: **6.76** A
